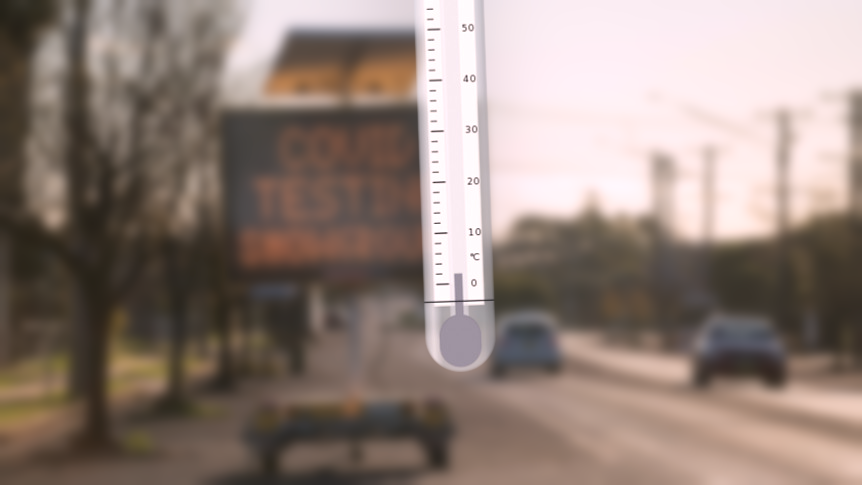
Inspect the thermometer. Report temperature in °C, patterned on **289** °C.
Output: **2** °C
